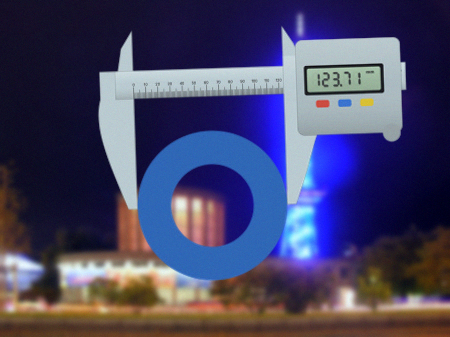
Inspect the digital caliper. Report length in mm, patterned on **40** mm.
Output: **123.71** mm
